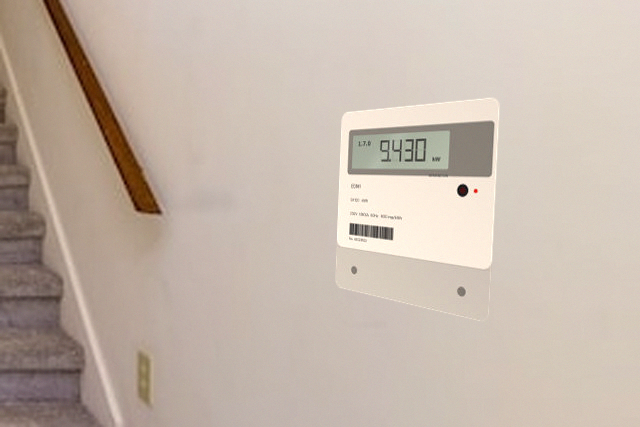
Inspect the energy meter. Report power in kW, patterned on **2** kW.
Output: **9.430** kW
